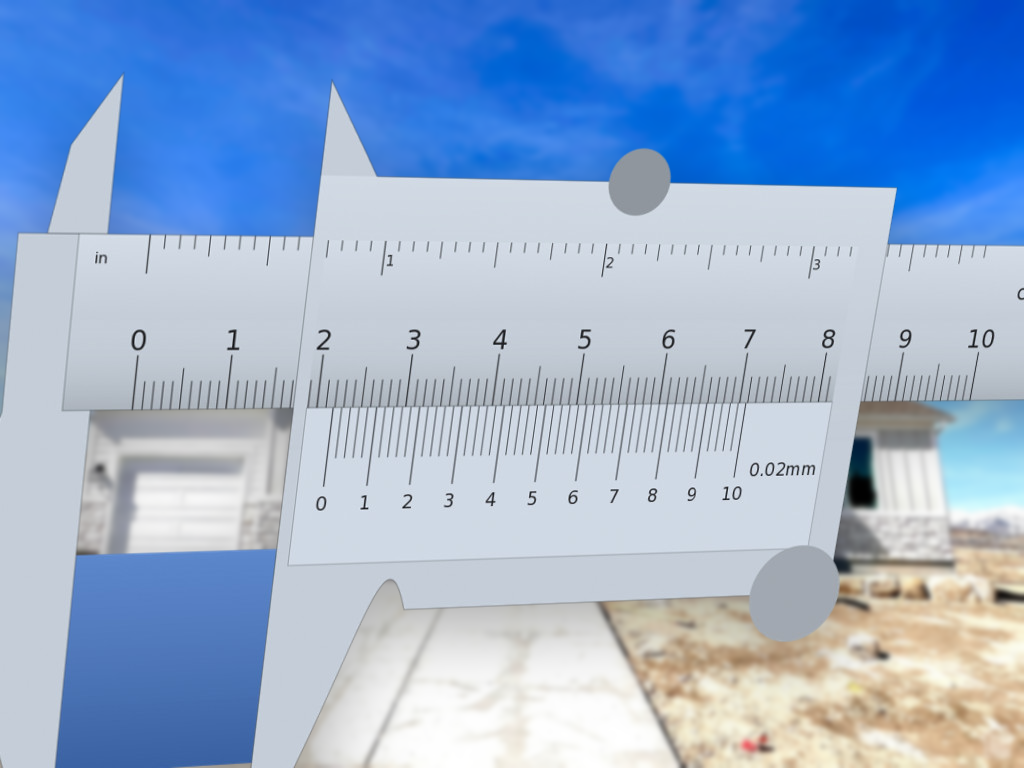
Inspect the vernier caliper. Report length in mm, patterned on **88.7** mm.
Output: **21.8** mm
